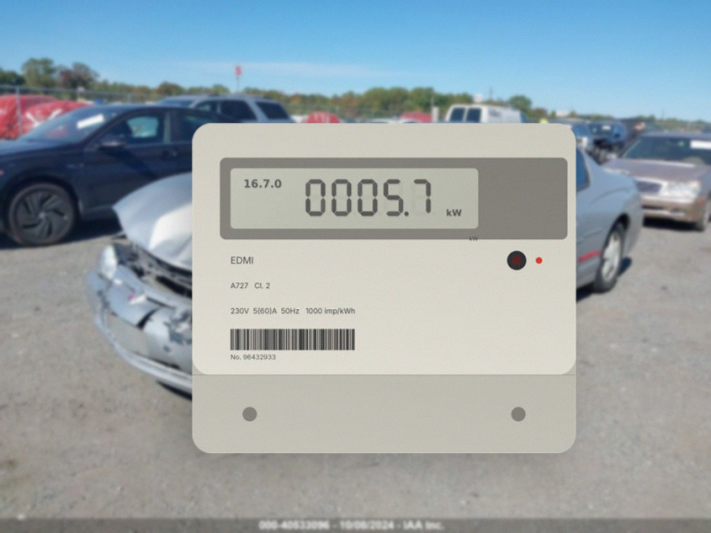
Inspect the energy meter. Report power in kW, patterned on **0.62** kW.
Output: **5.7** kW
